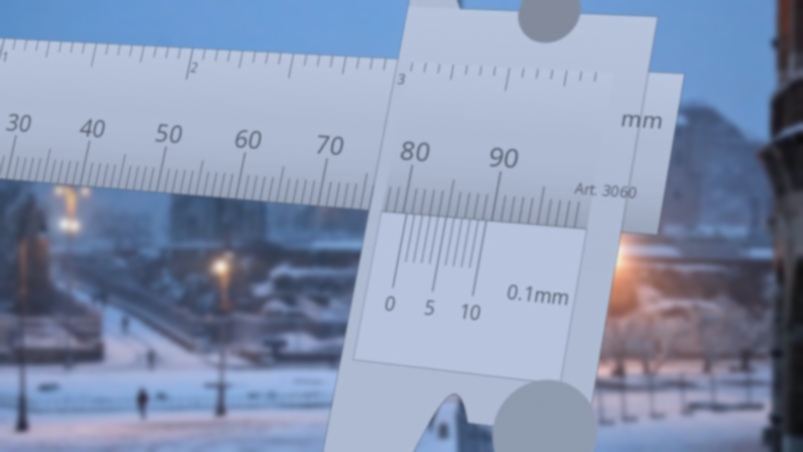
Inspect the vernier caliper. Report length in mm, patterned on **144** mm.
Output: **80.4** mm
